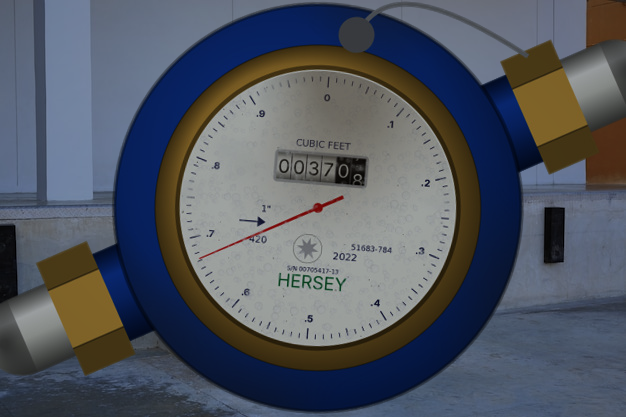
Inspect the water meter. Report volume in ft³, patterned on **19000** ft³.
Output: **3707.67** ft³
